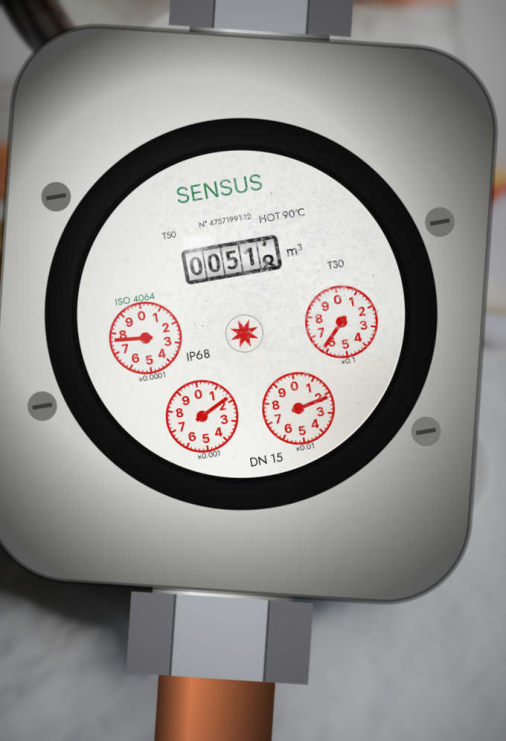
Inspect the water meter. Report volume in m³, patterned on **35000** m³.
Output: **517.6217** m³
